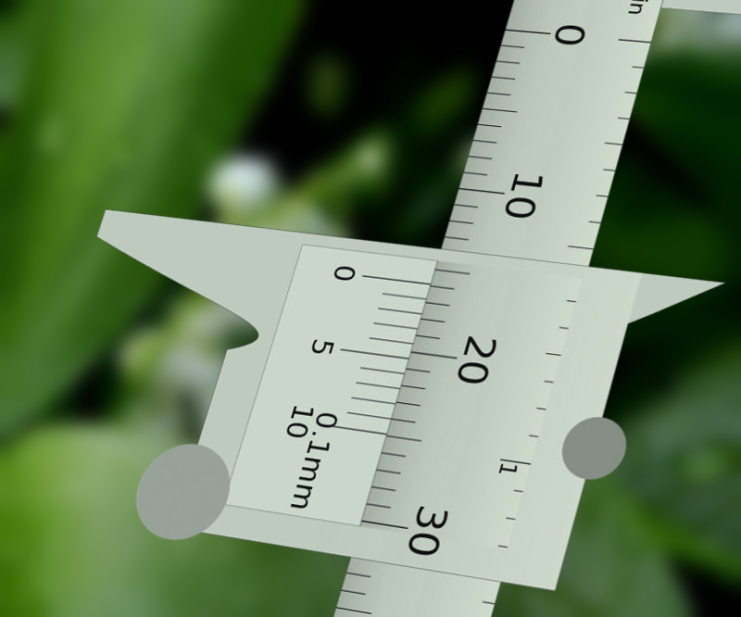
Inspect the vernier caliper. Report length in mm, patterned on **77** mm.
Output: **15.9** mm
